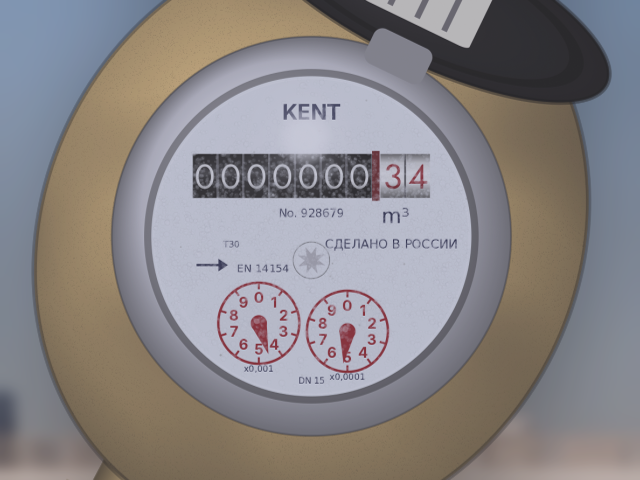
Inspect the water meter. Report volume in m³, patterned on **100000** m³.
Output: **0.3445** m³
